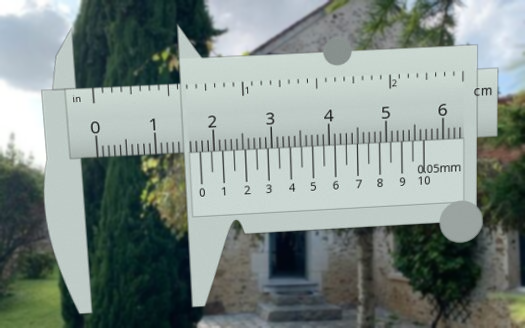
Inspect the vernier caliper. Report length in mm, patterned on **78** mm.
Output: **17.6** mm
